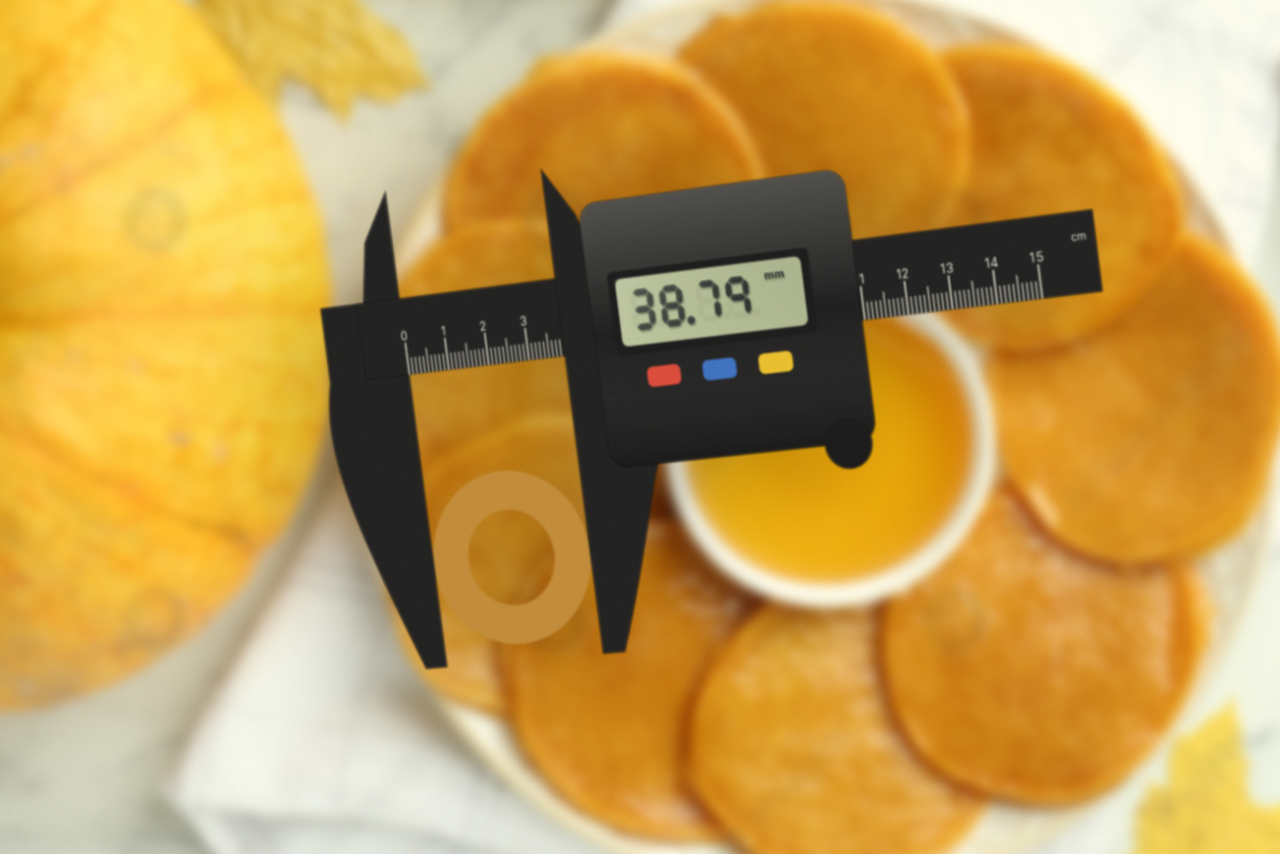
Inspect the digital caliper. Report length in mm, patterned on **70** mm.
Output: **38.79** mm
